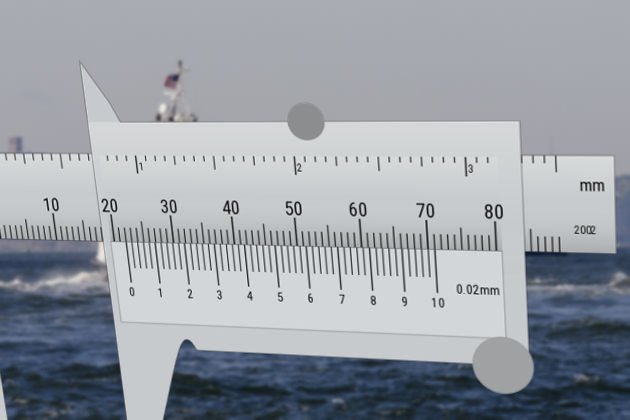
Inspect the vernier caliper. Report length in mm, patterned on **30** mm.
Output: **22.0** mm
